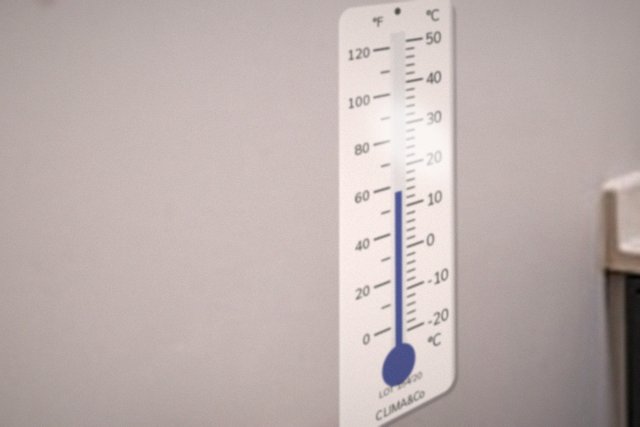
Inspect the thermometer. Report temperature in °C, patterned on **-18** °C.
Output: **14** °C
